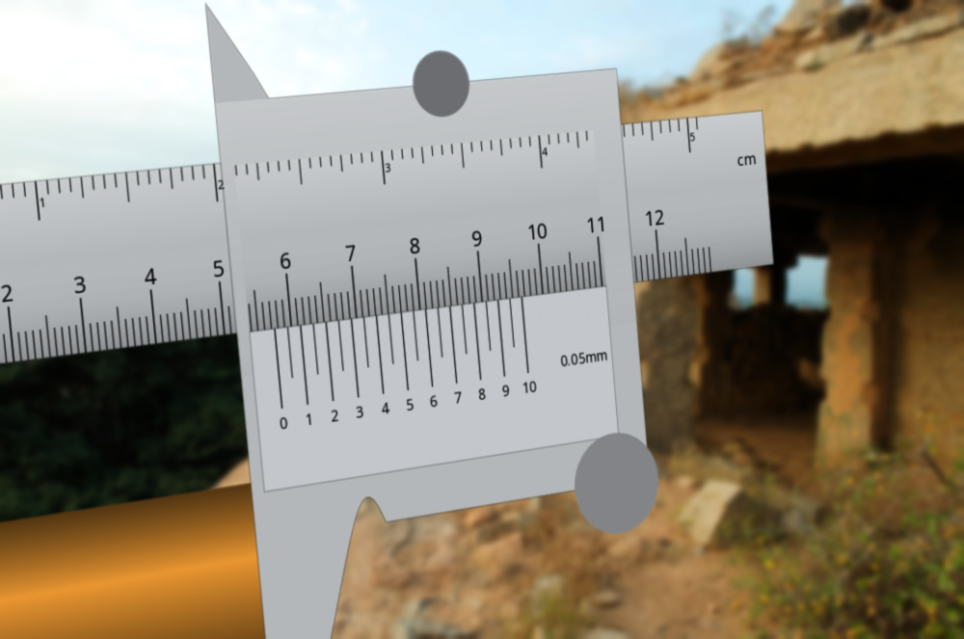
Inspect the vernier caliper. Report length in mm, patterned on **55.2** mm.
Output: **57.5** mm
